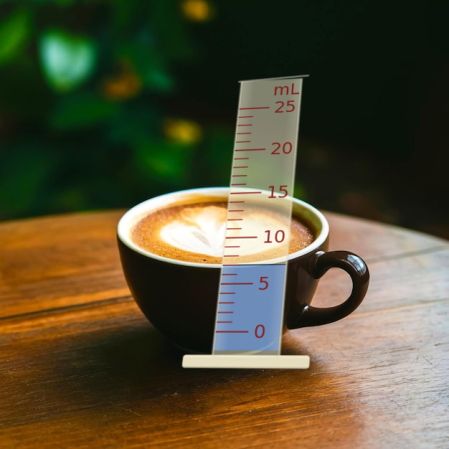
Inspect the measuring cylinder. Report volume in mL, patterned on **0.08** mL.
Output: **7** mL
